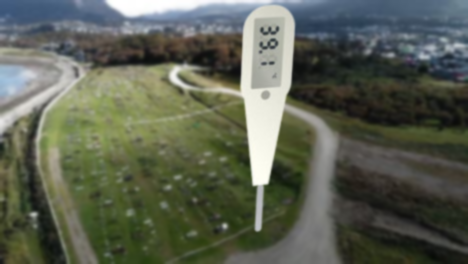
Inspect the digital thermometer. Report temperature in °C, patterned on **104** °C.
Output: **39.1** °C
